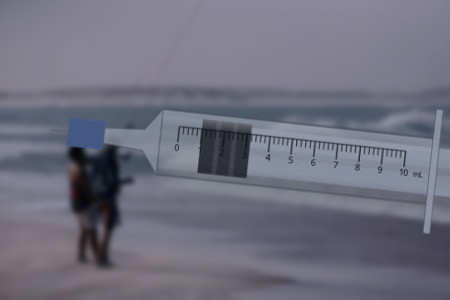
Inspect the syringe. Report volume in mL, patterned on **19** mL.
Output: **1** mL
